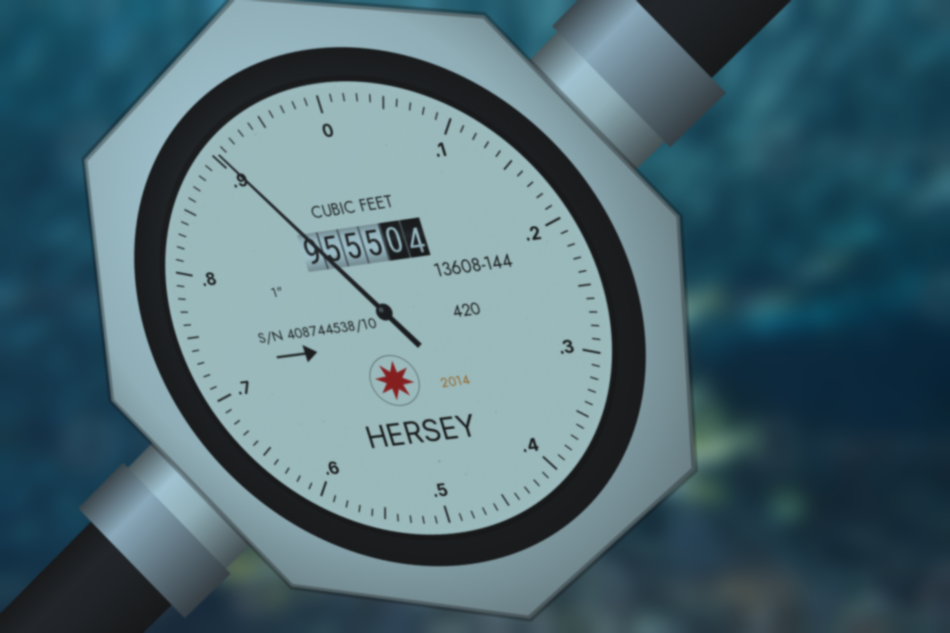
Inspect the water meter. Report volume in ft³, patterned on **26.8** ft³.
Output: **955503.90** ft³
